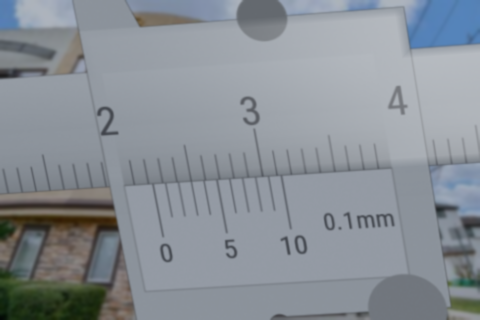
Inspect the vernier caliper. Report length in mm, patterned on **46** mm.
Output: **22.3** mm
